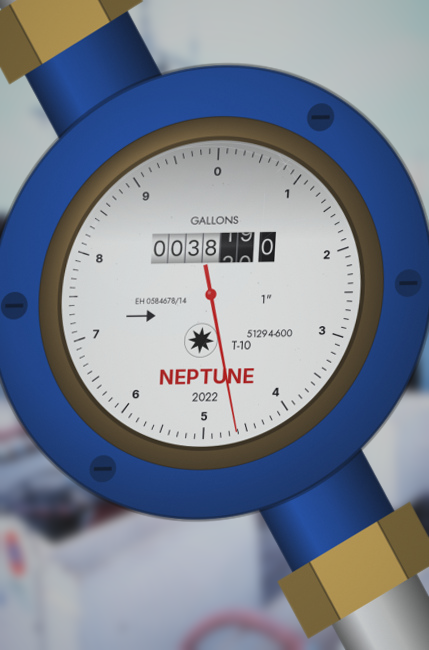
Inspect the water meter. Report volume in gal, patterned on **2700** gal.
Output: **38194.6** gal
